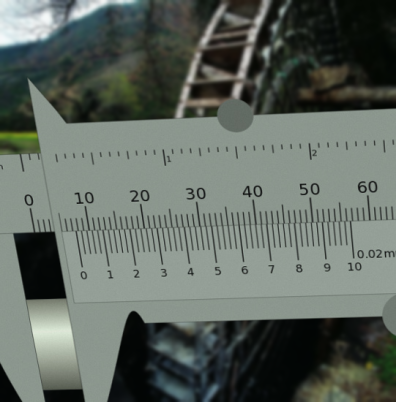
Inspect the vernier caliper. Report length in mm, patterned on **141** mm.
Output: **7.6** mm
